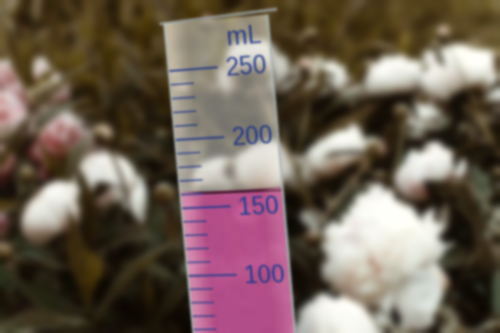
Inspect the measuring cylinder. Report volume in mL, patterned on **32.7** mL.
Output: **160** mL
